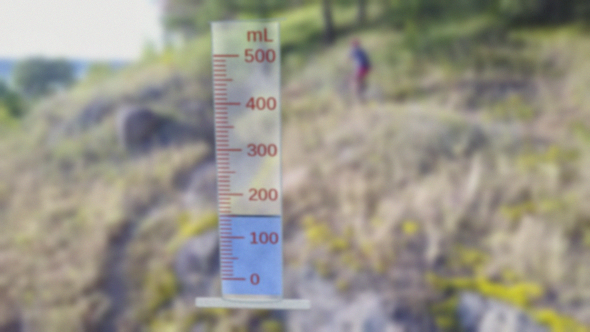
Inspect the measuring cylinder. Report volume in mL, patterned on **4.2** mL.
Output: **150** mL
